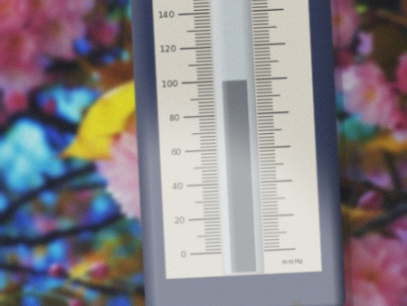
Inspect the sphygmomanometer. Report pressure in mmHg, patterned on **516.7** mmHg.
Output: **100** mmHg
